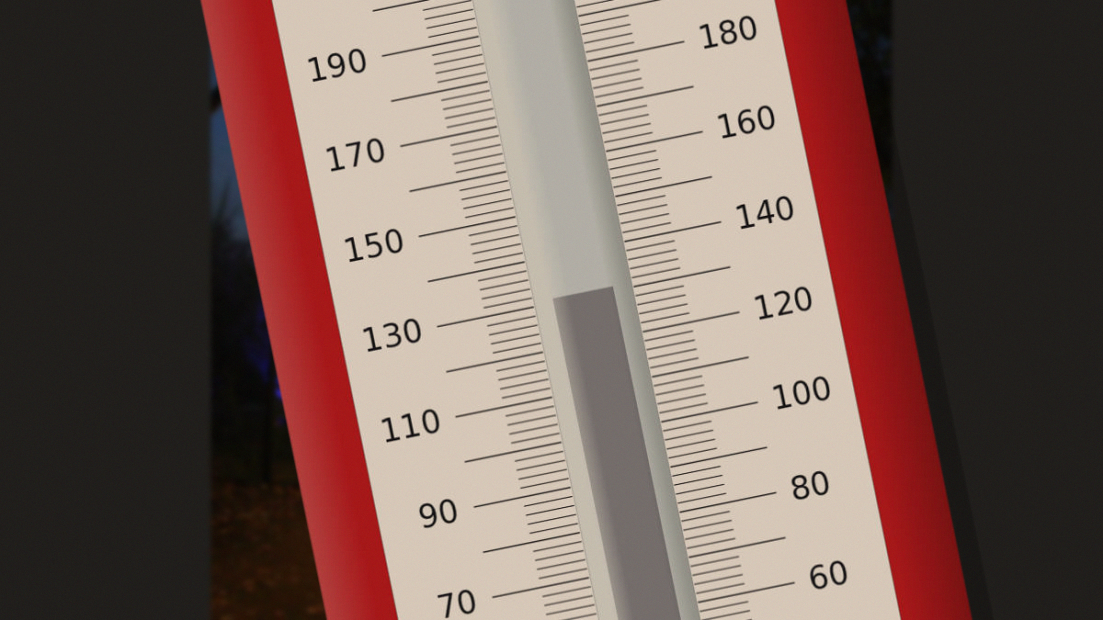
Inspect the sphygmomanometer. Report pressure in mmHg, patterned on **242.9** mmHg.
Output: **131** mmHg
